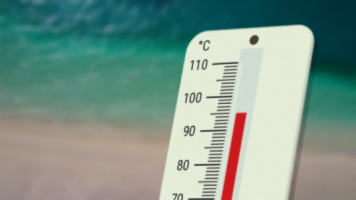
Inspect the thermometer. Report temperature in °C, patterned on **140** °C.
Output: **95** °C
